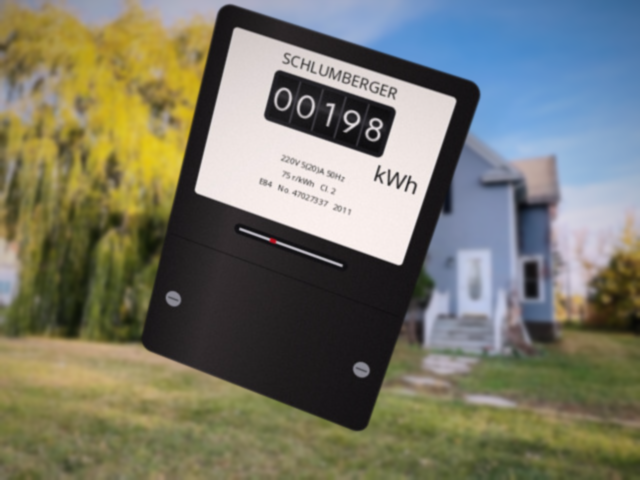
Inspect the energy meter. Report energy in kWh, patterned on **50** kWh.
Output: **198** kWh
